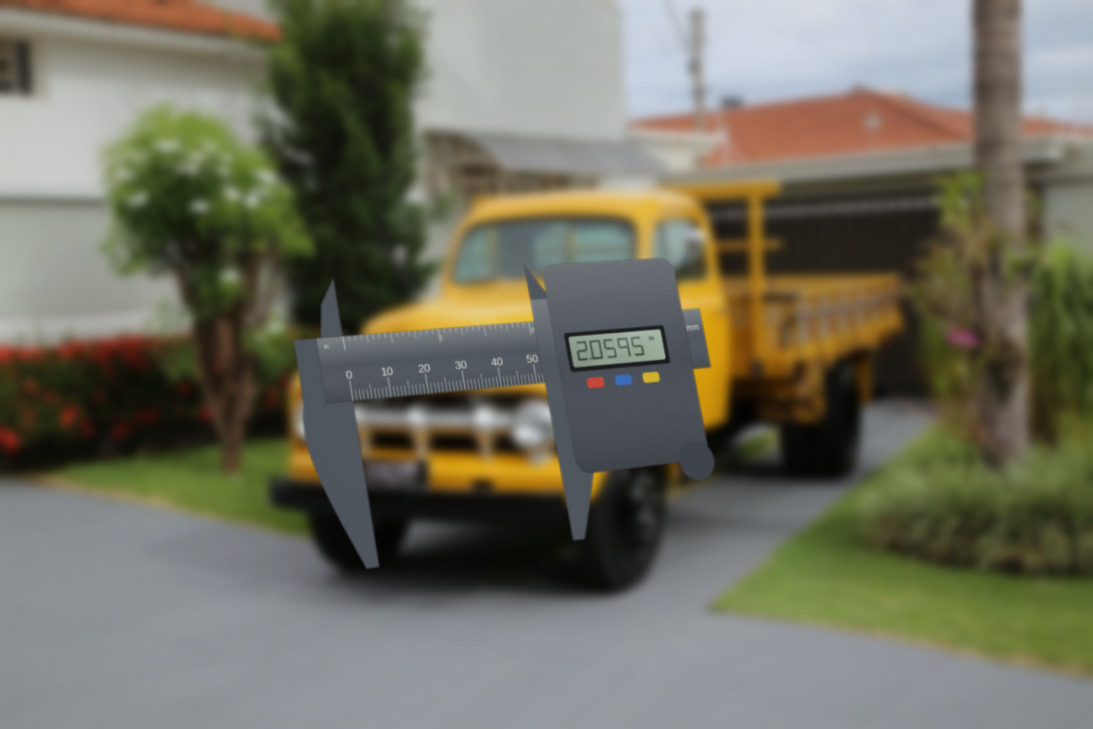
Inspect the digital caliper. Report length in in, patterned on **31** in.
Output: **2.0595** in
